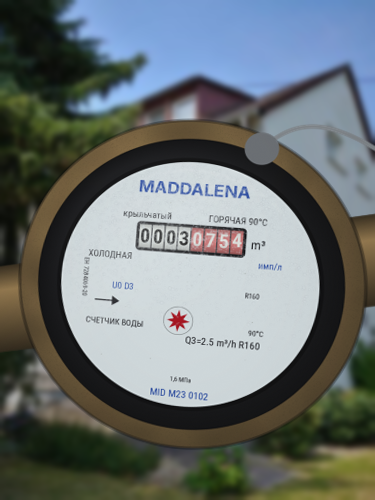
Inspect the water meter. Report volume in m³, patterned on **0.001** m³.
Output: **3.0754** m³
